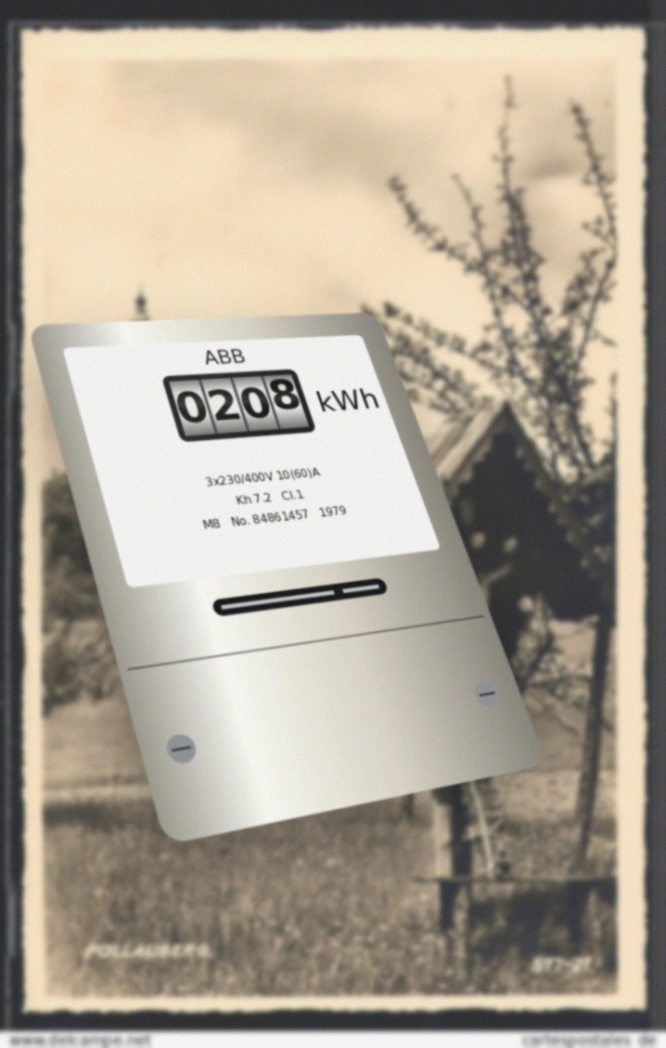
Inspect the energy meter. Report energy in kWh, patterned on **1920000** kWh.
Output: **208** kWh
